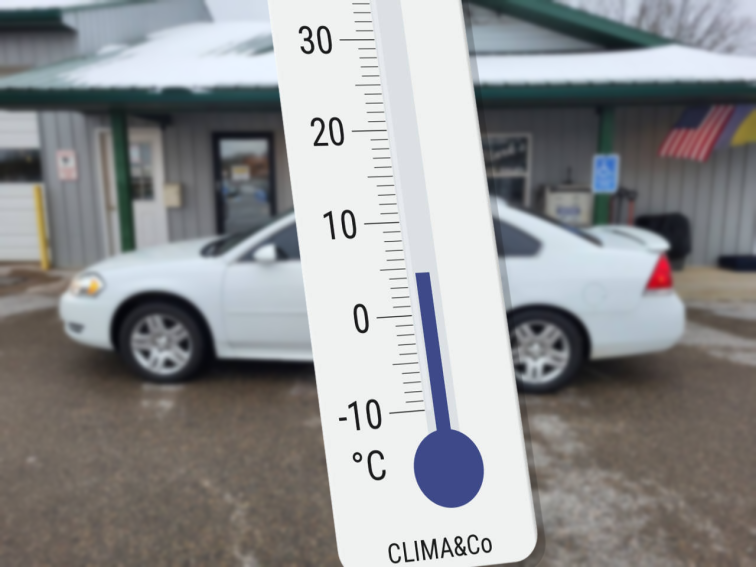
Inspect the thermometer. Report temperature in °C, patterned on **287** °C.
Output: **4.5** °C
